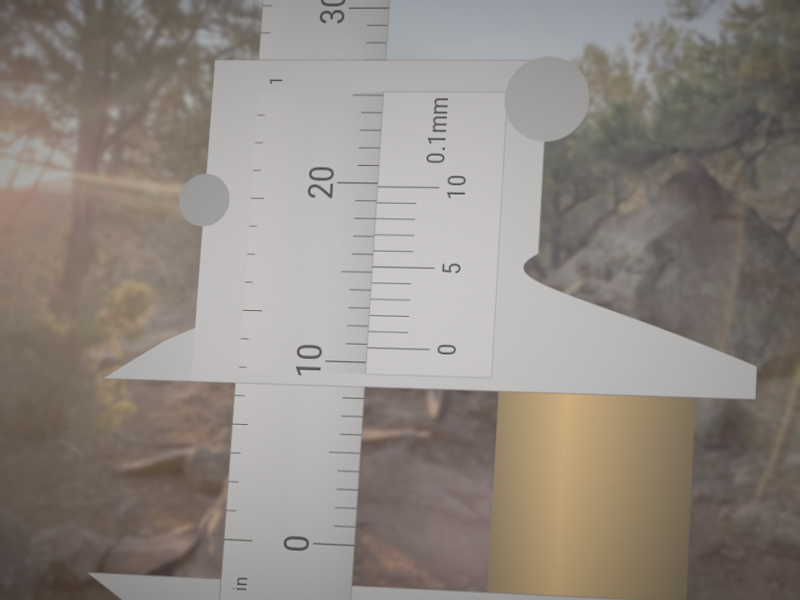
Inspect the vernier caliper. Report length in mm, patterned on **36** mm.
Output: **10.8** mm
